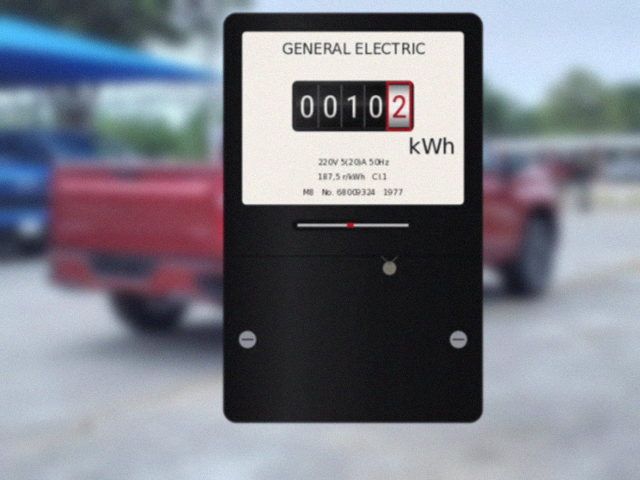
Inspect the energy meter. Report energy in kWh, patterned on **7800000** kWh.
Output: **10.2** kWh
